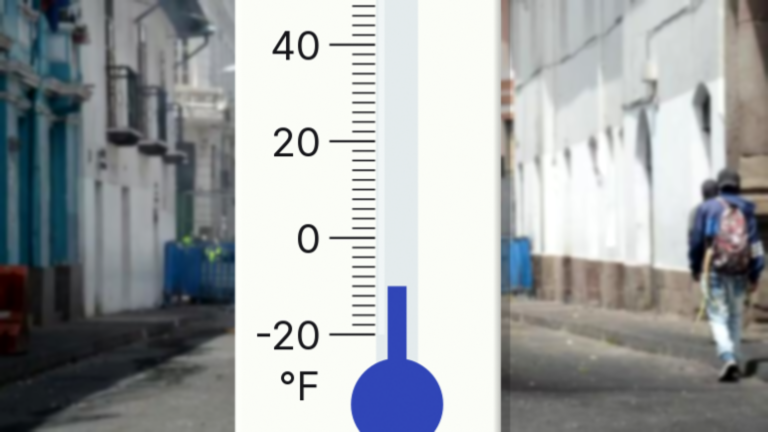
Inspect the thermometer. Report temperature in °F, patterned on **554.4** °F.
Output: **-10** °F
